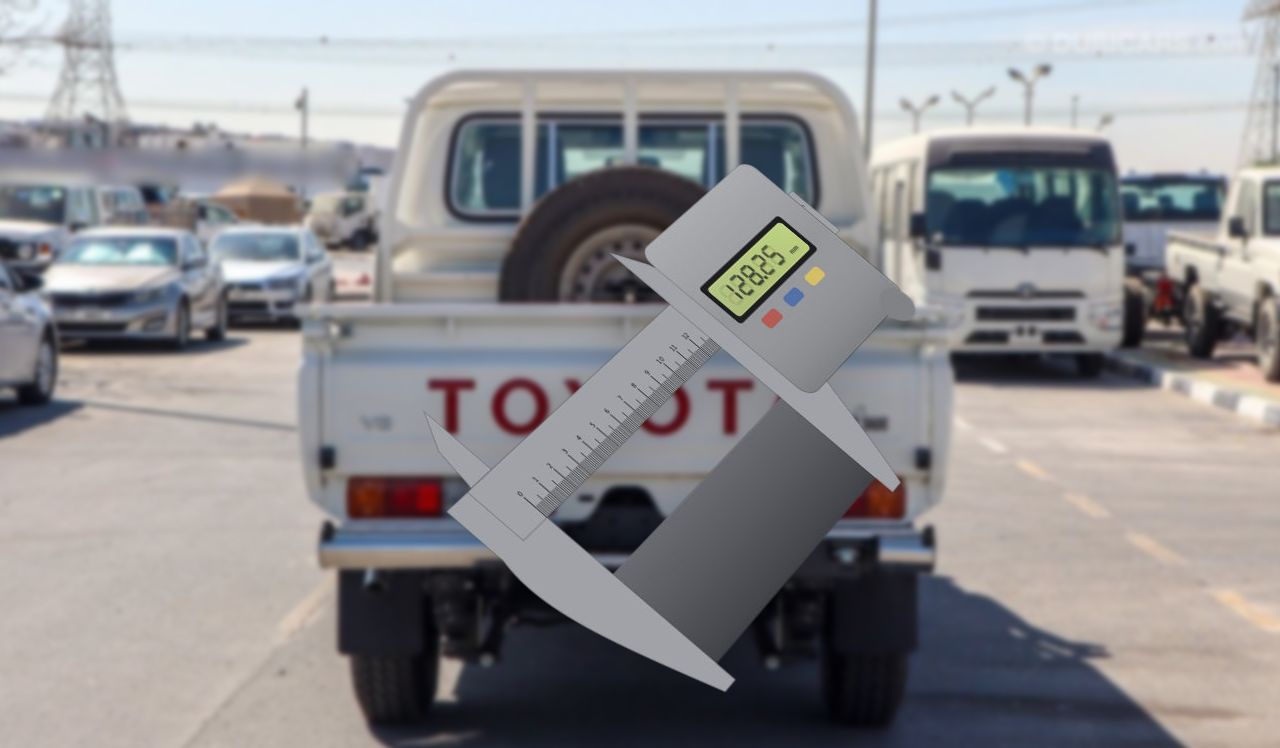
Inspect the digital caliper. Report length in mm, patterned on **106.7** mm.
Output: **128.25** mm
